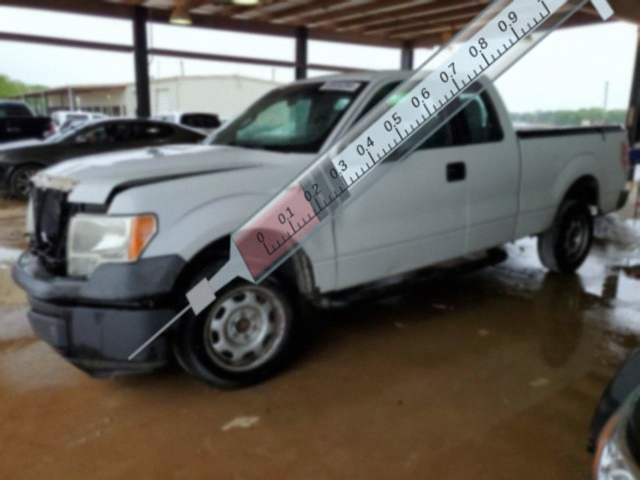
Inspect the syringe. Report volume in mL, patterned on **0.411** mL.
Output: **0.18** mL
